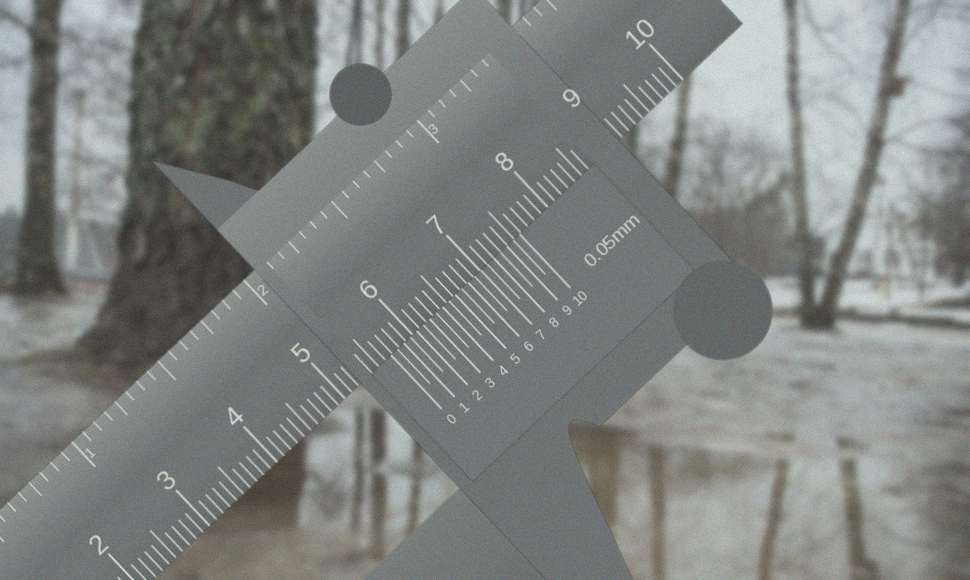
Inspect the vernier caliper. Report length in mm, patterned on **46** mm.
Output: **56.8** mm
